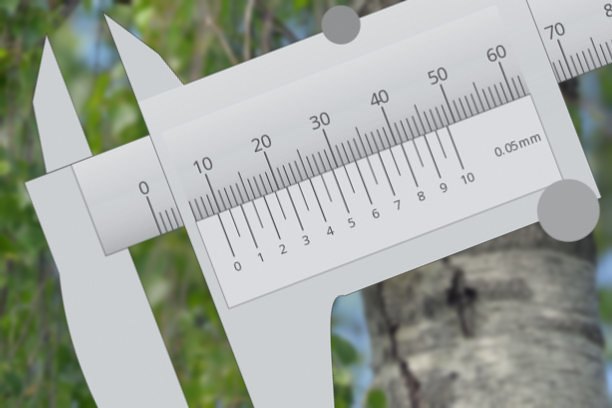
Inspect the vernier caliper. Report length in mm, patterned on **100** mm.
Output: **9.6** mm
